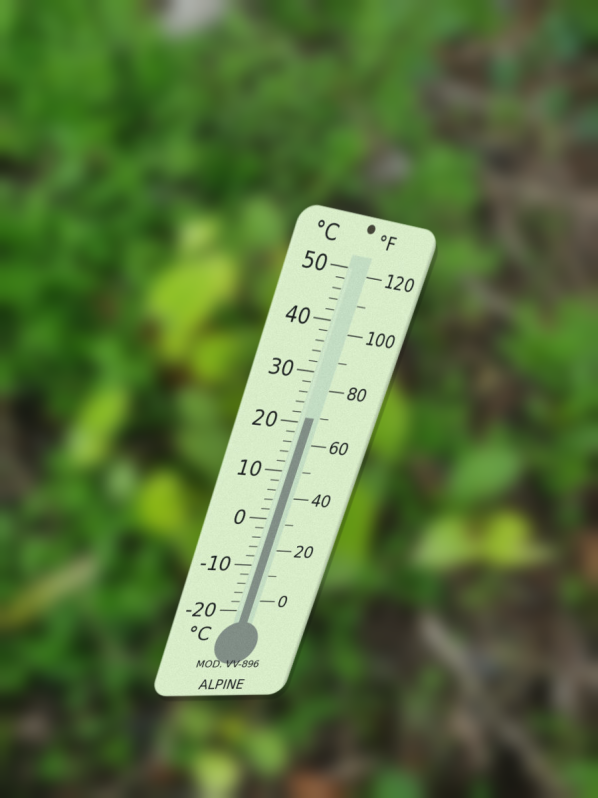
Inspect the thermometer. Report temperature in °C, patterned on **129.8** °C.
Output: **21** °C
